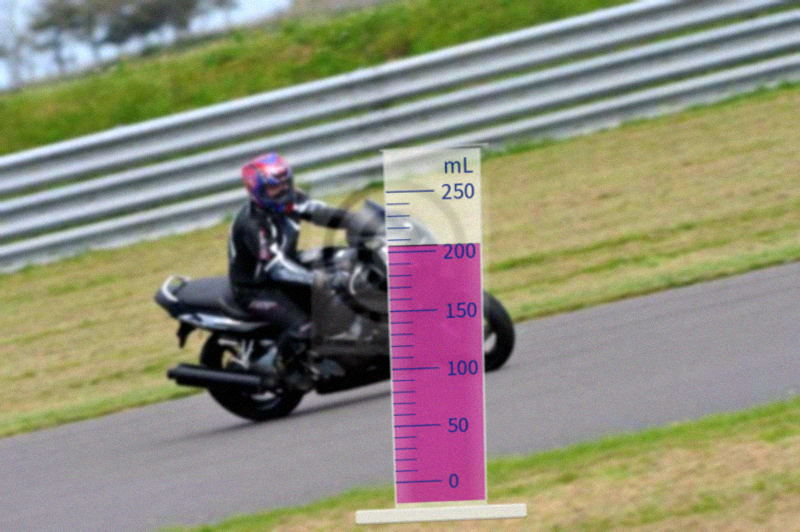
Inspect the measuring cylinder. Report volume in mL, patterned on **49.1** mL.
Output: **205** mL
